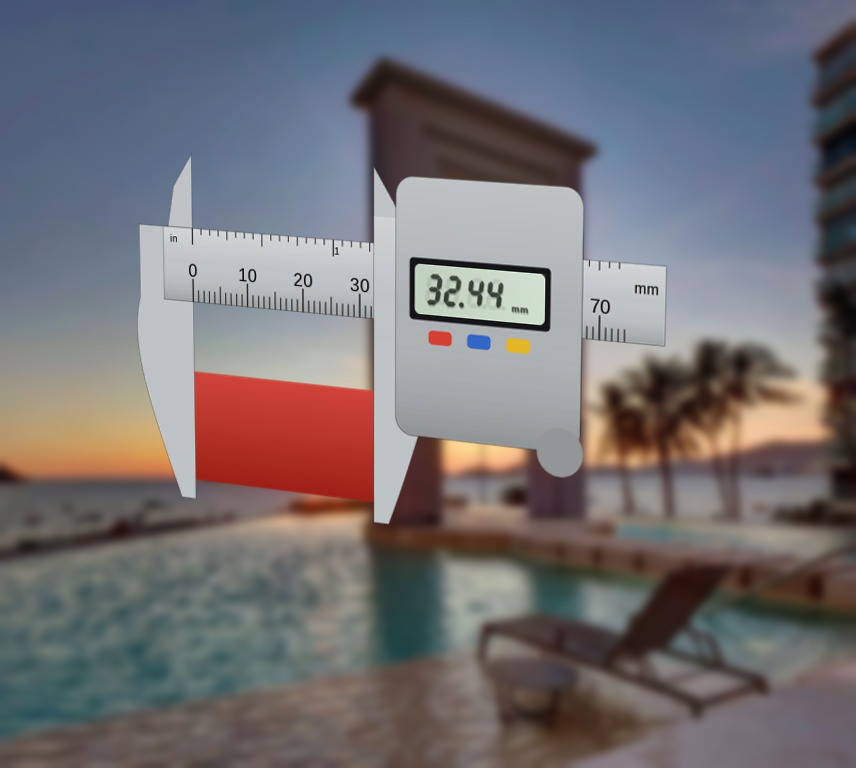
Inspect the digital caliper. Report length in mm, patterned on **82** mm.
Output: **32.44** mm
